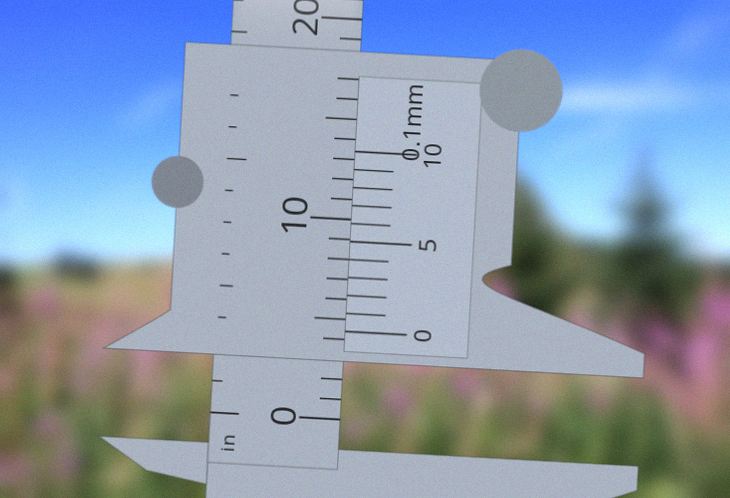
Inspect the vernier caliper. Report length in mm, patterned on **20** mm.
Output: **4.4** mm
